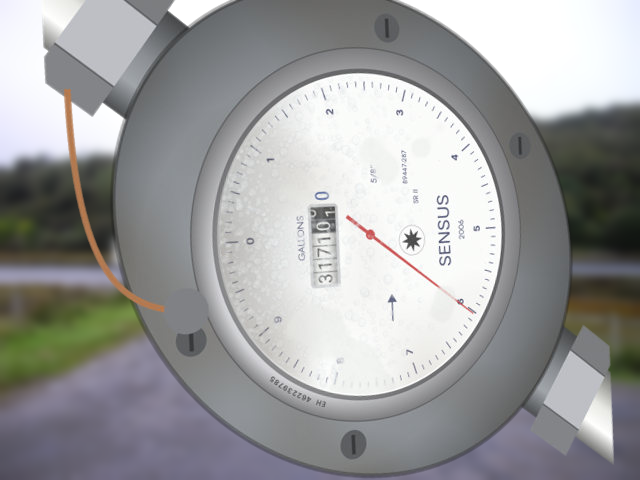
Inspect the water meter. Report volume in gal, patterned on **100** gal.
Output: **3171006.0** gal
